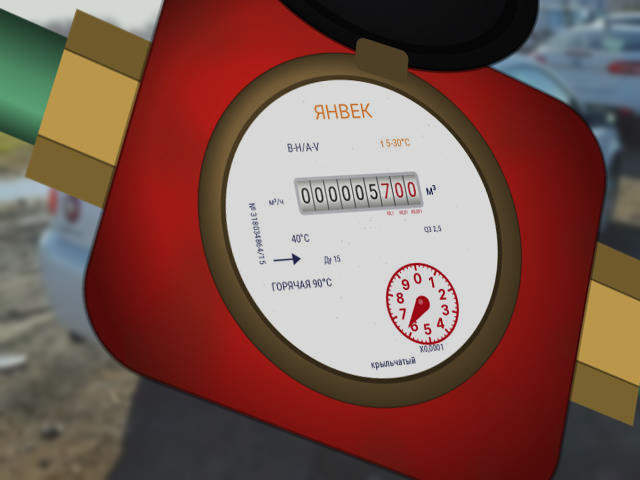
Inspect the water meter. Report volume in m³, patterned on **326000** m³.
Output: **5.7006** m³
